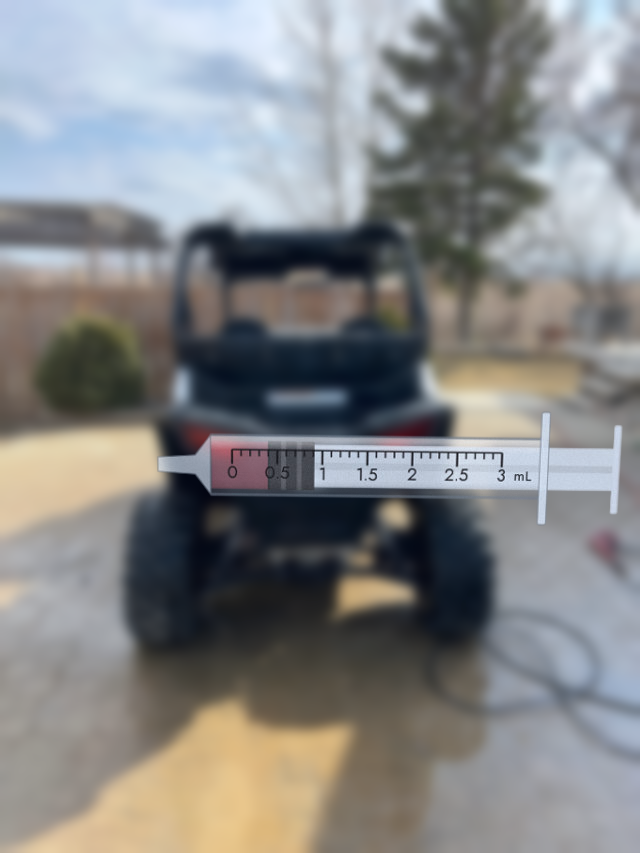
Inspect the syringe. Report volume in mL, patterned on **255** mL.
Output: **0.4** mL
